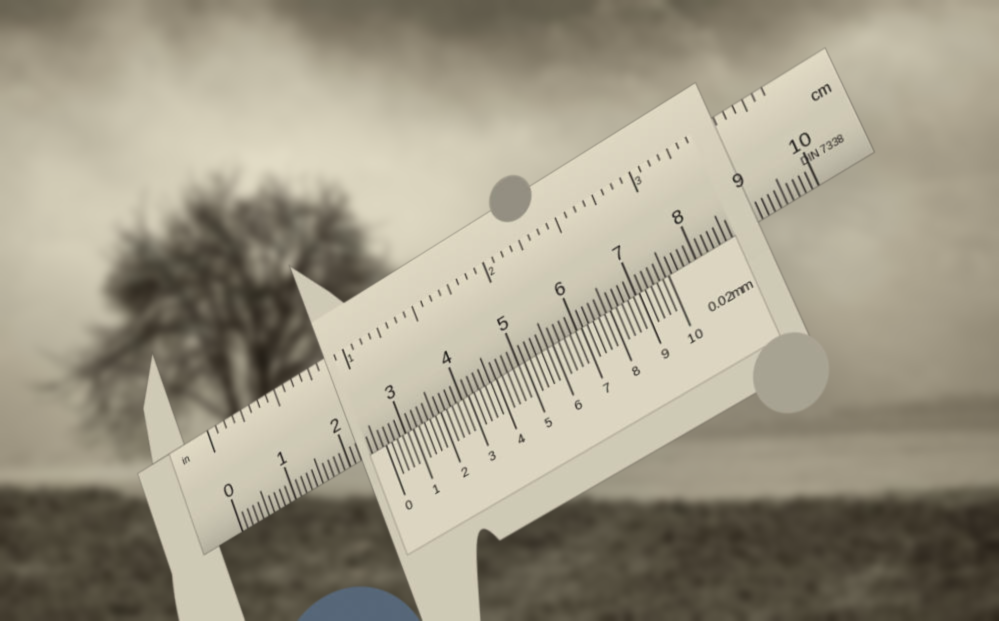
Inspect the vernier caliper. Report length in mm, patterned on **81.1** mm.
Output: **26.5** mm
